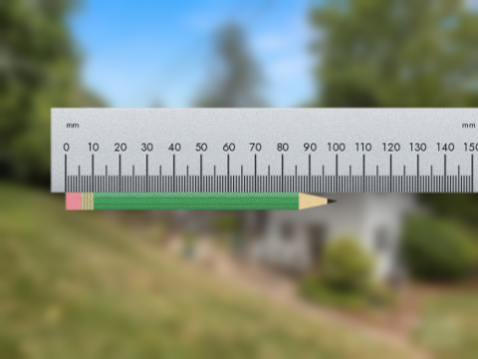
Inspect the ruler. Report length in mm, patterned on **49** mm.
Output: **100** mm
